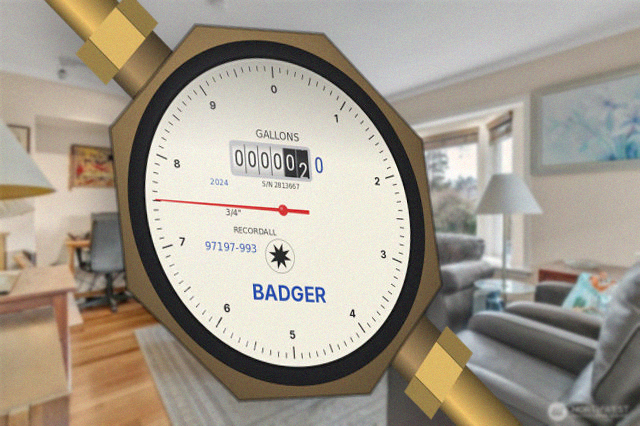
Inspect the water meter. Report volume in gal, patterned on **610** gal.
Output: **17.5** gal
